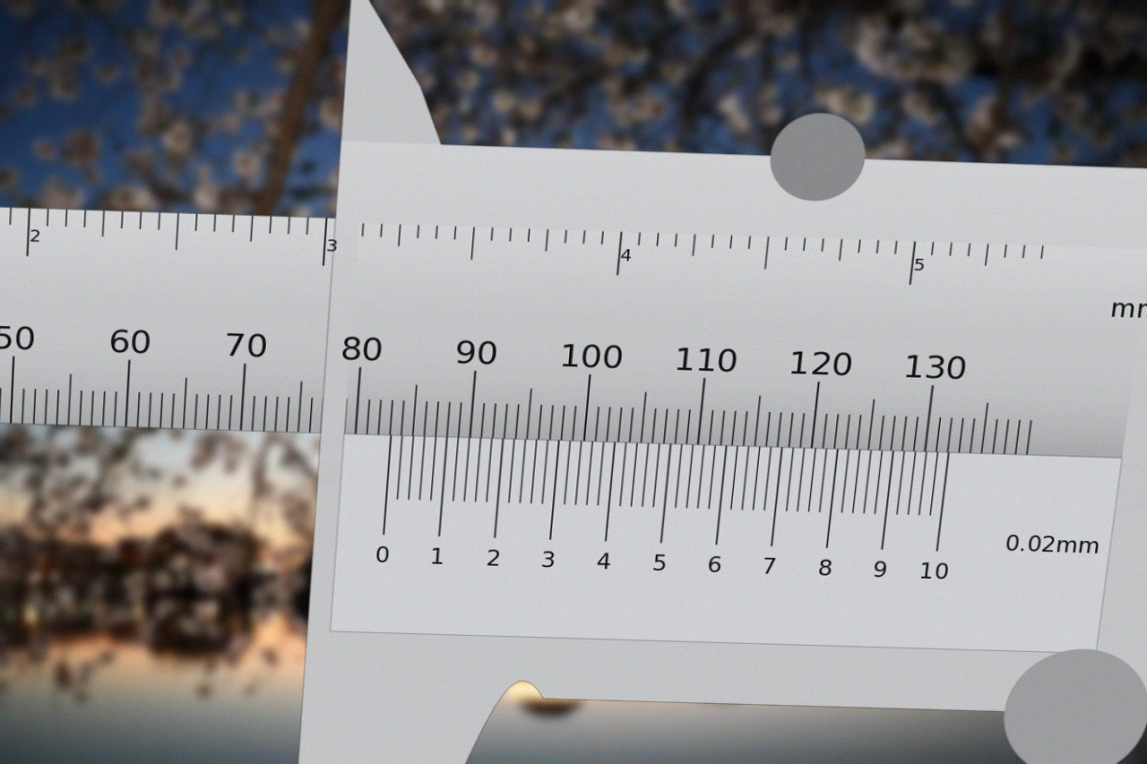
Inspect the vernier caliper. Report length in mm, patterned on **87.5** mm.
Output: **83.1** mm
